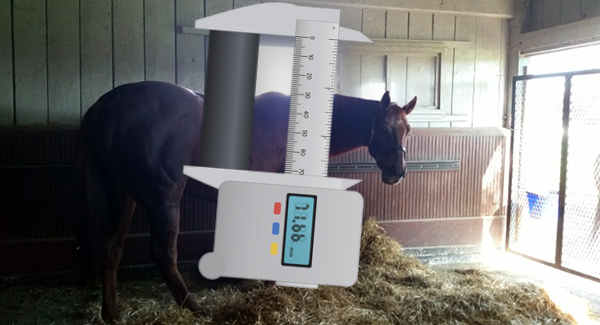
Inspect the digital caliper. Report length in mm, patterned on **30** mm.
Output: **71.66** mm
